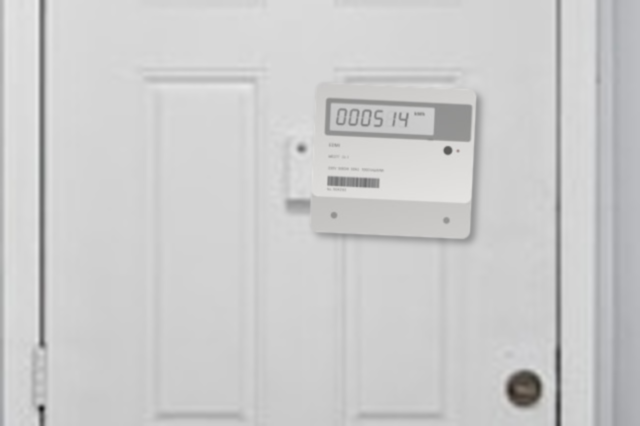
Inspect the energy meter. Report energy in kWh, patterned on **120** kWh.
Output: **514** kWh
